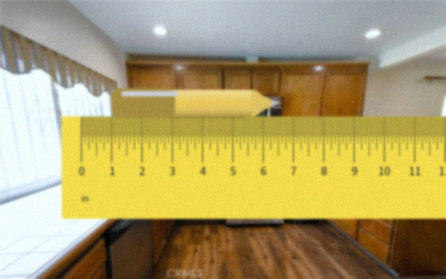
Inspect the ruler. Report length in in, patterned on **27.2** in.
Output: **5.5** in
